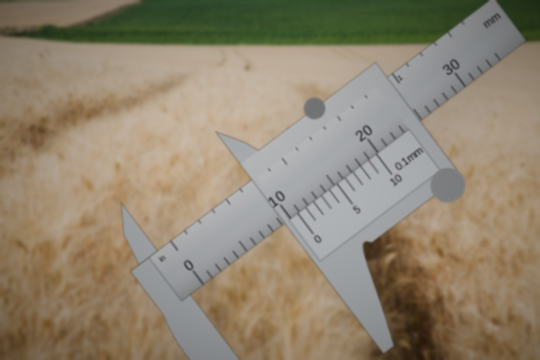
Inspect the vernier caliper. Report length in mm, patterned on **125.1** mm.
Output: **10.8** mm
